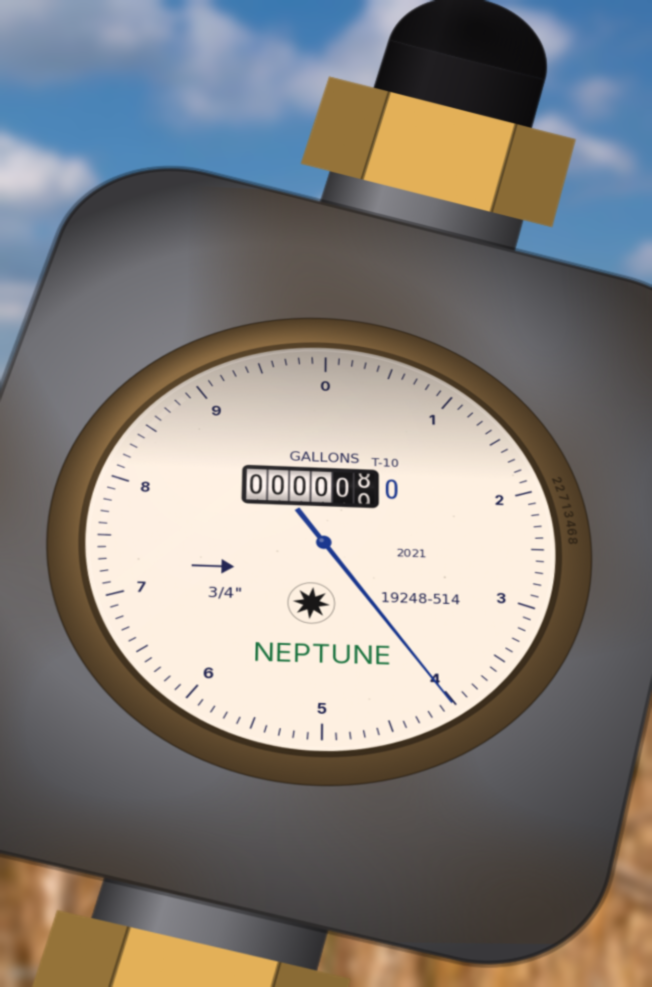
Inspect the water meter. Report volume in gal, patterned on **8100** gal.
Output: **84.0** gal
